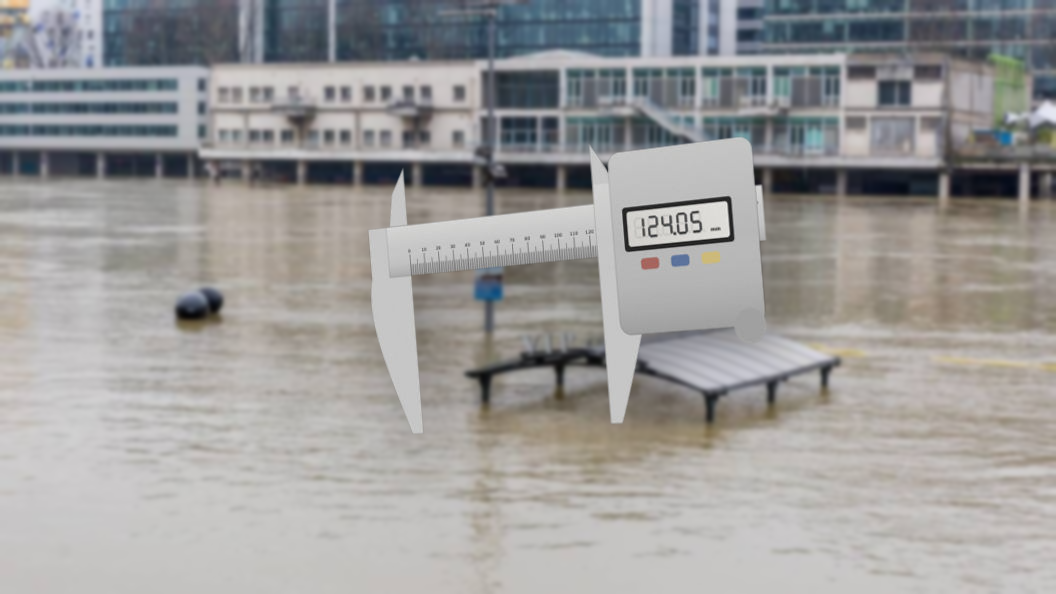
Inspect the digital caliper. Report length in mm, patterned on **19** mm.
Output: **124.05** mm
